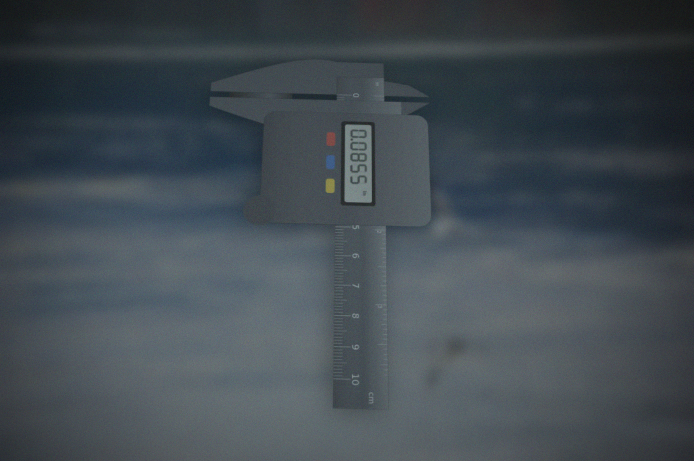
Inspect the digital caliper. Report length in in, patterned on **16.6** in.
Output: **0.0855** in
